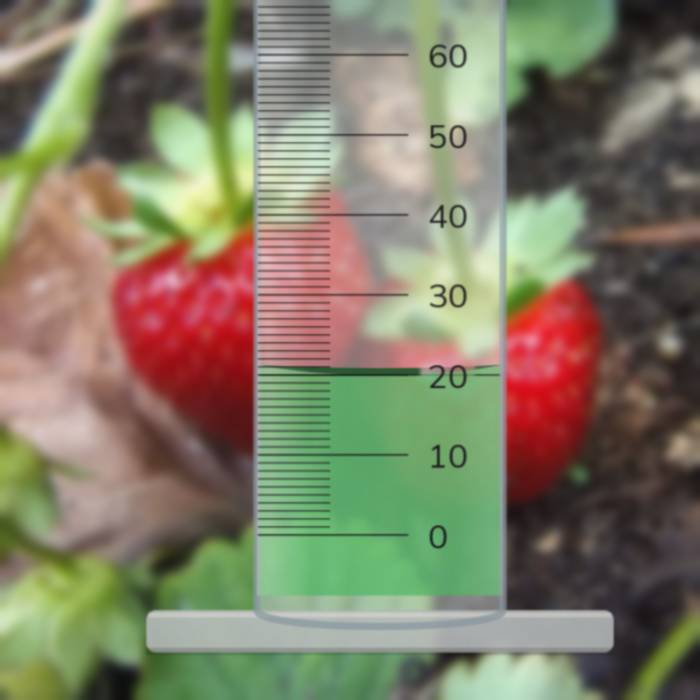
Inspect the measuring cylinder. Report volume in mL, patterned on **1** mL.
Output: **20** mL
